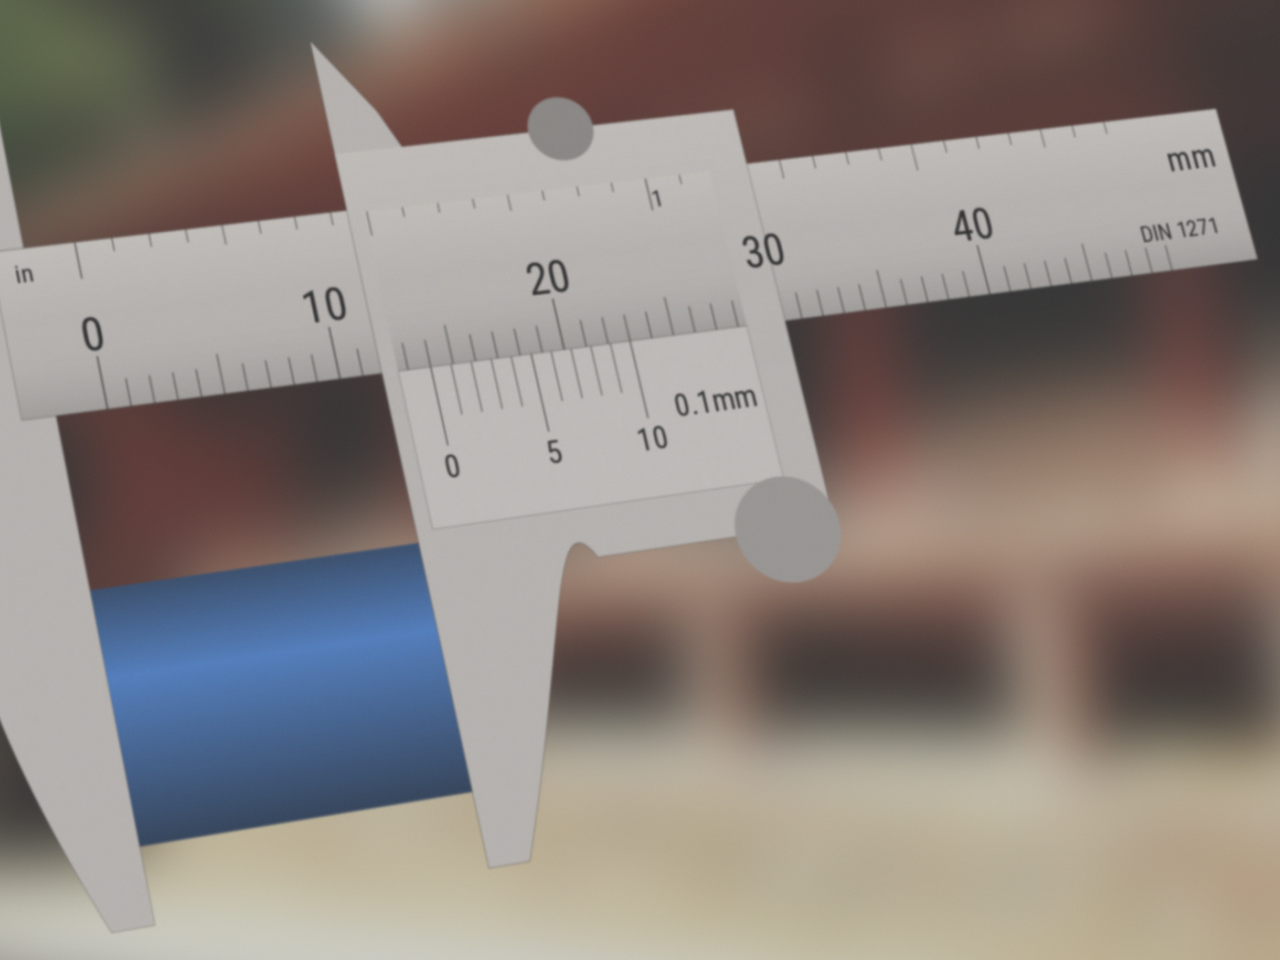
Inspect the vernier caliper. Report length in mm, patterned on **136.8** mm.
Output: **14.0** mm
